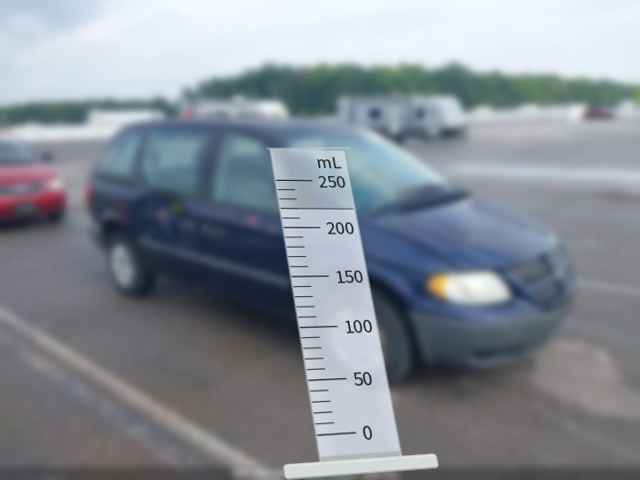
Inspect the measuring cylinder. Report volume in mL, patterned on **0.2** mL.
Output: **220** mL
